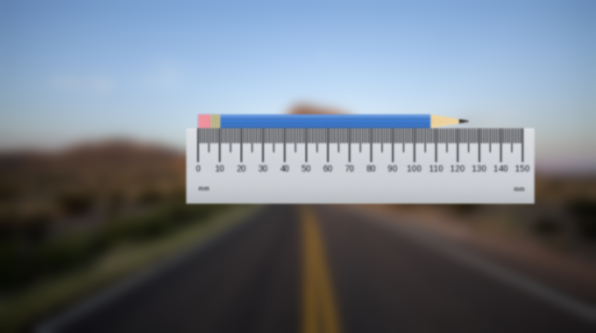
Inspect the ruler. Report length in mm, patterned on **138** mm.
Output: **125** mm
